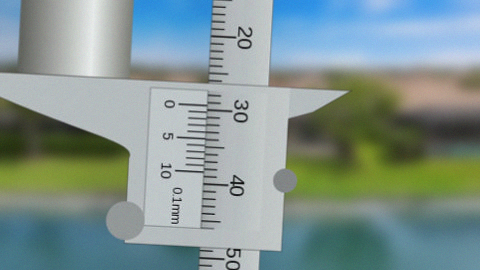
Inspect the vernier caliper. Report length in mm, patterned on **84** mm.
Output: **29.4** mm
